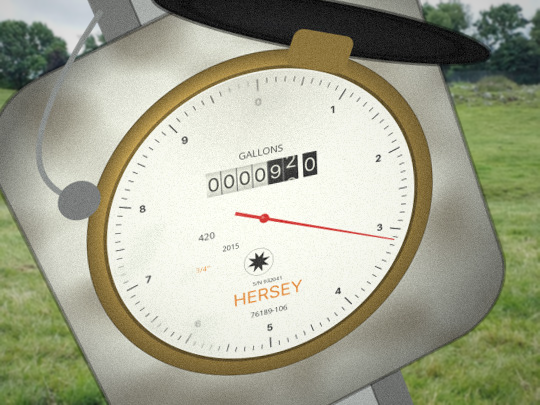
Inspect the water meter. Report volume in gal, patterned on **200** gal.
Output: **923.1** gal
